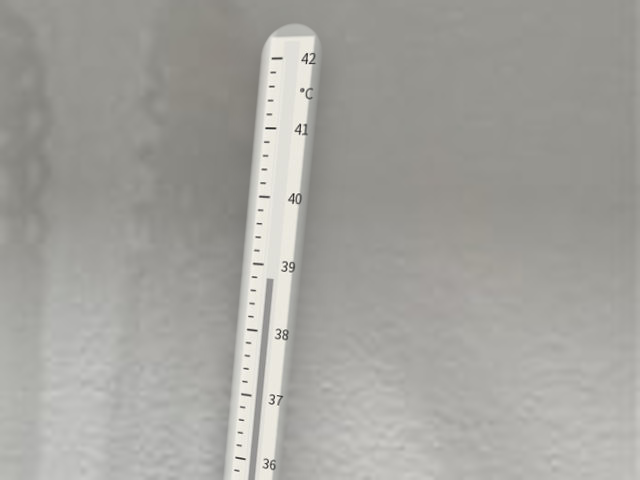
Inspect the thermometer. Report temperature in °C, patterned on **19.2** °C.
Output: **38.8** °C
